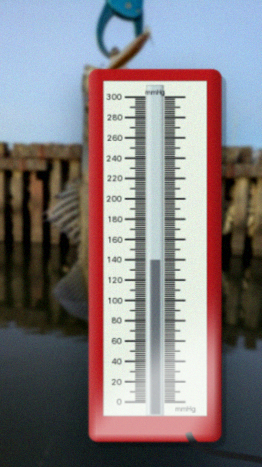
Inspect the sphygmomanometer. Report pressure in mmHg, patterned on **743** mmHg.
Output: **140** mmHg
